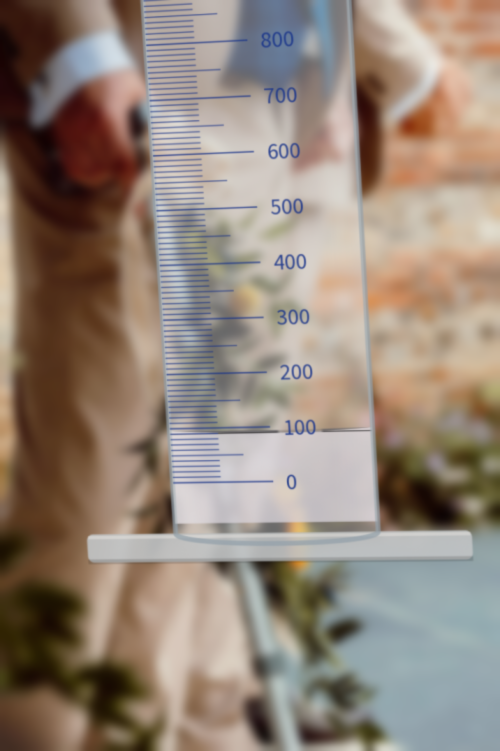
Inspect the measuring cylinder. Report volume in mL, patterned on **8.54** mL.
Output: **90** mL
